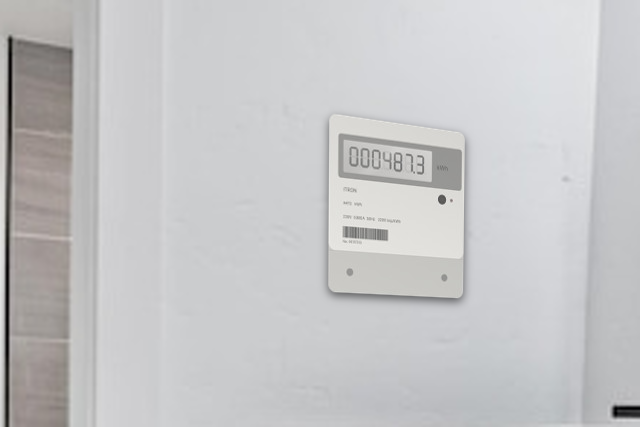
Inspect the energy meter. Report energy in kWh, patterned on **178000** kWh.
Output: **487.3** kWh
